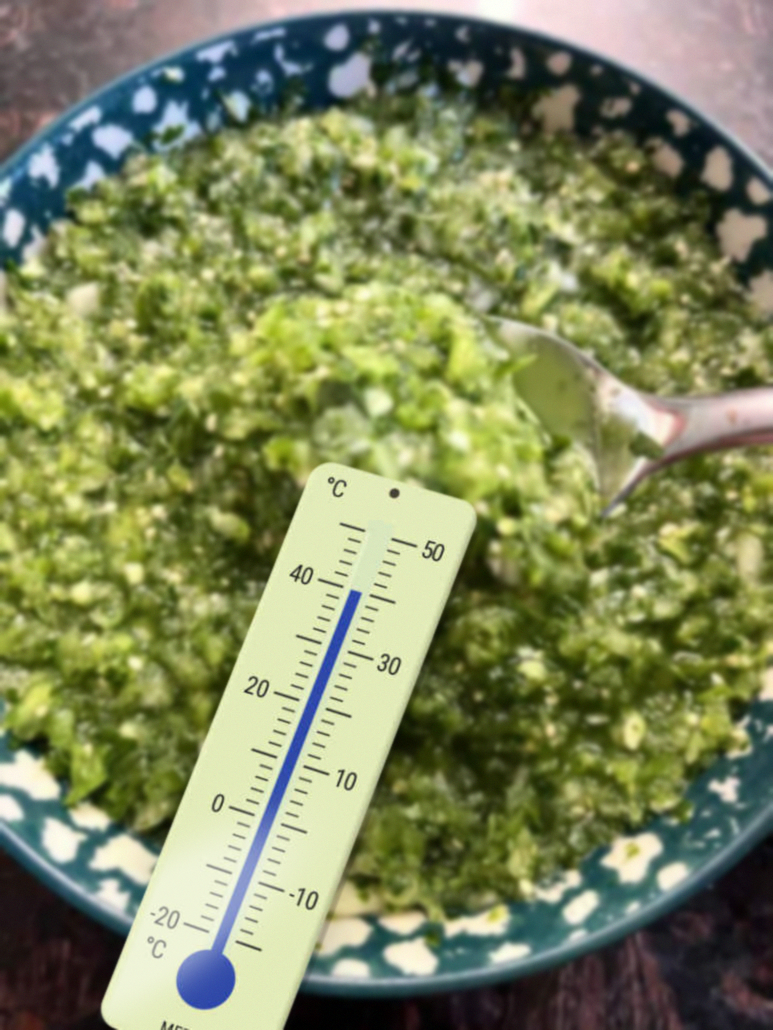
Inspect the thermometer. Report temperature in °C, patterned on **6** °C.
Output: **40** °C
